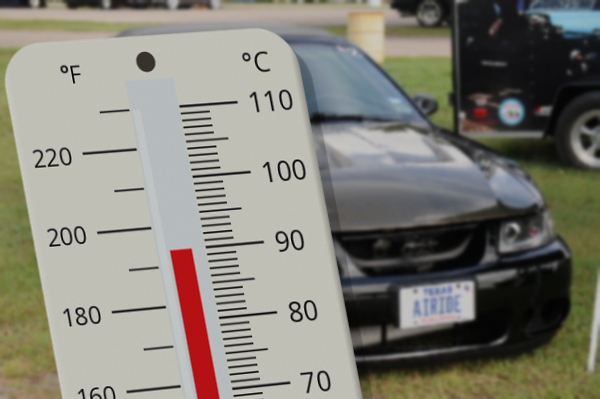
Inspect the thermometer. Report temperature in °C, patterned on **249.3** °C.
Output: **90** °C
